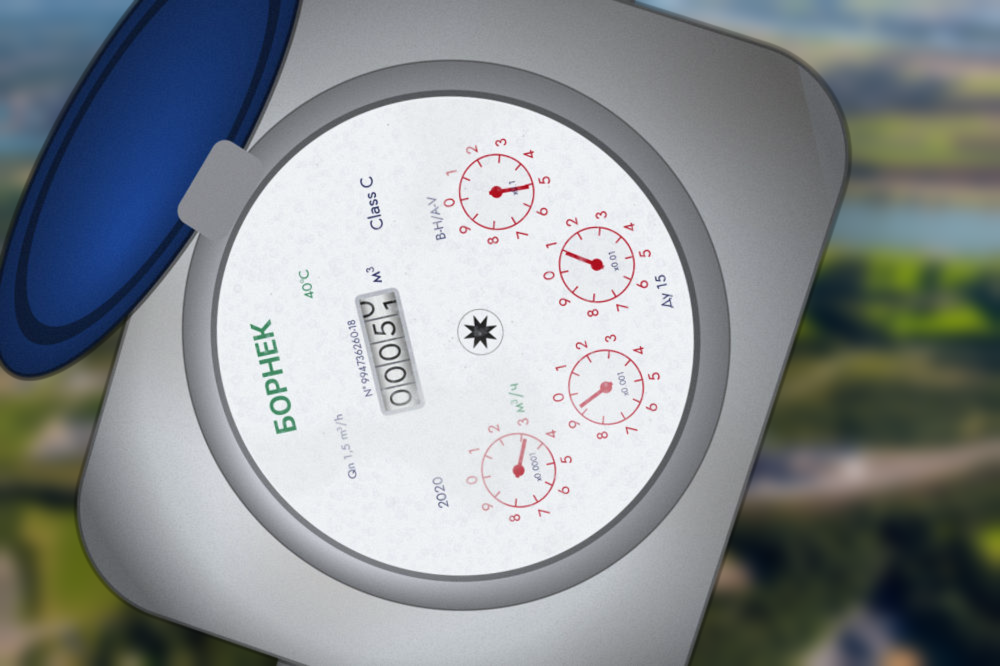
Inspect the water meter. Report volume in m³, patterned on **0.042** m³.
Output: **50.5093** m³
